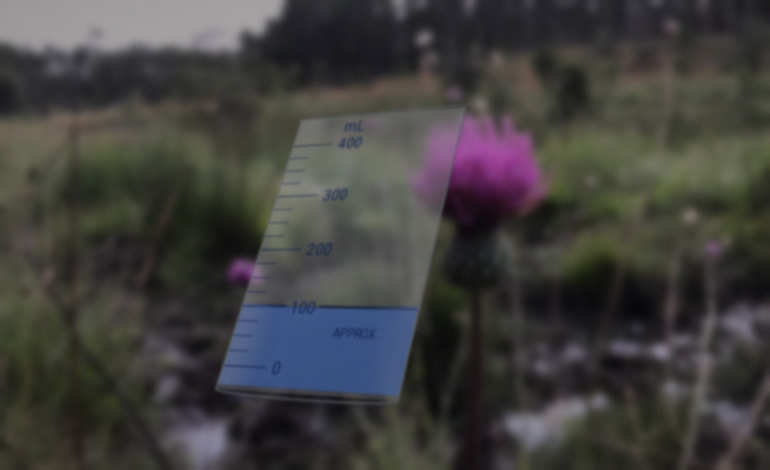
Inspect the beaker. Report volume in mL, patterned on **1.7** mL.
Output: **100** mL
